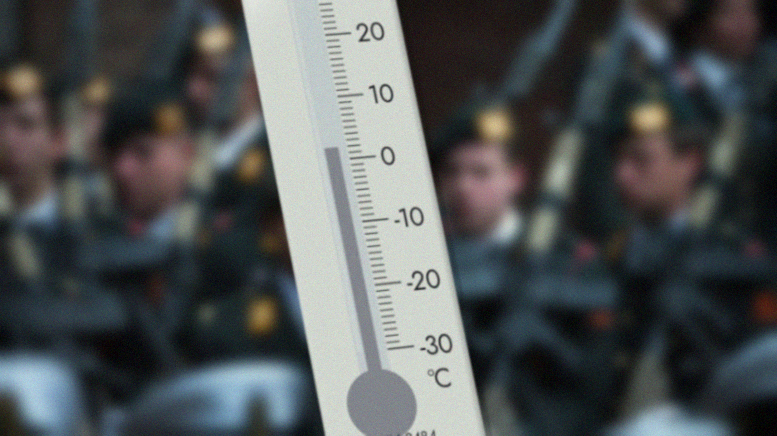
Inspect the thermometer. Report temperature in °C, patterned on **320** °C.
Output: **2** °C
